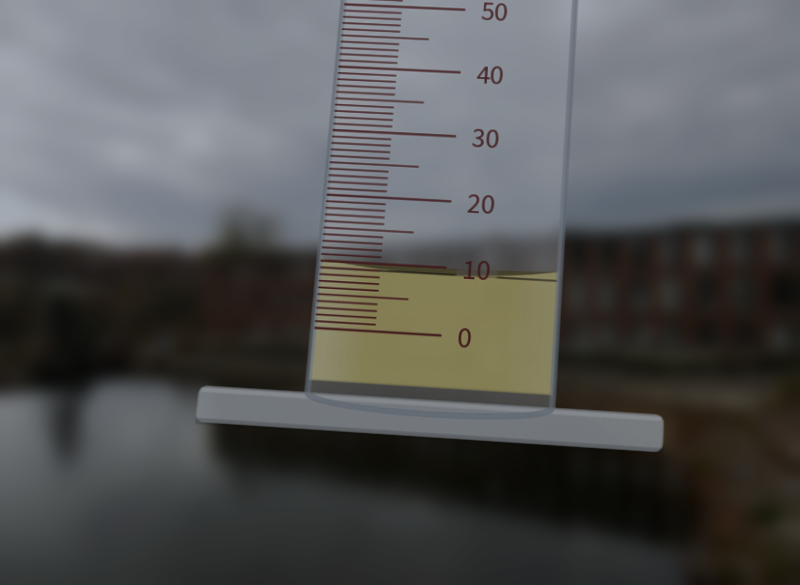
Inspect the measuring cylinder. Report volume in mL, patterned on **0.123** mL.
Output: **9** mL
